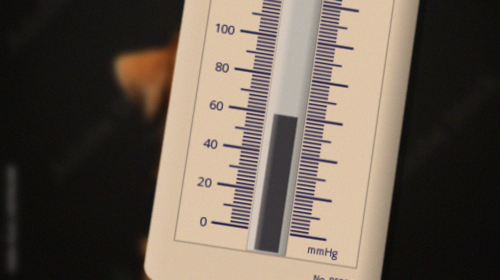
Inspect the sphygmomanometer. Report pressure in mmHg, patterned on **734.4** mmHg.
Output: **60** mmHg
